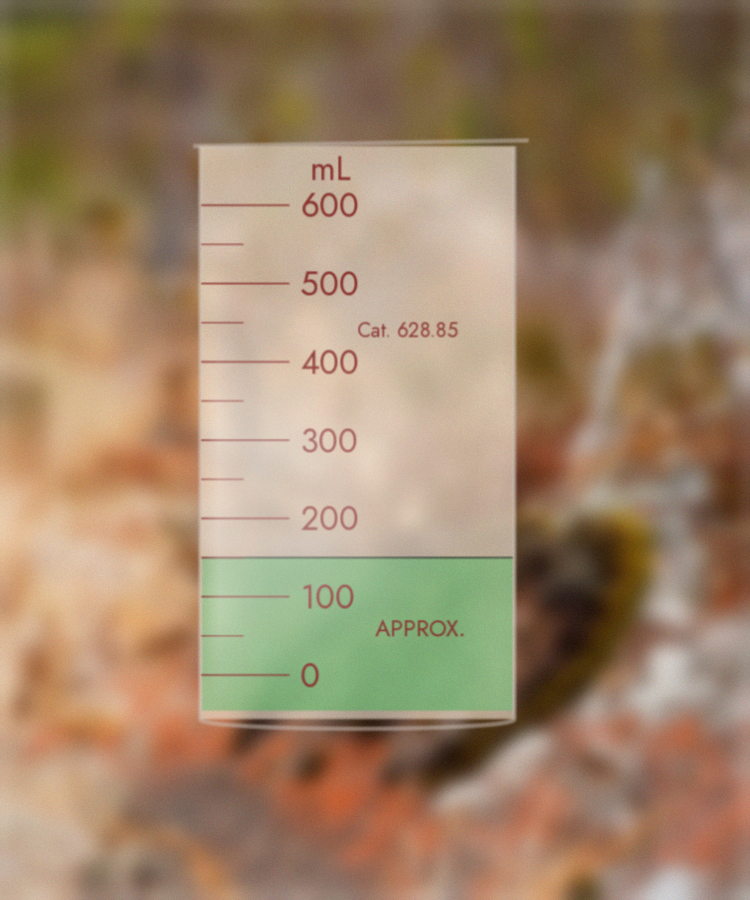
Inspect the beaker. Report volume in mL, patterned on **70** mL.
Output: **150** mL
